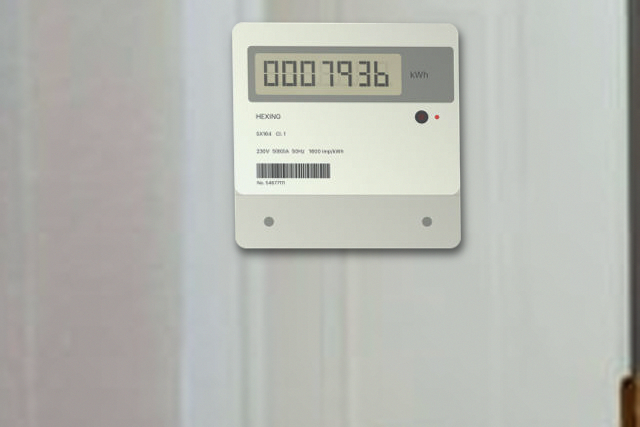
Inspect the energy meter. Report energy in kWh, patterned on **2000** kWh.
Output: **7936** kWh
